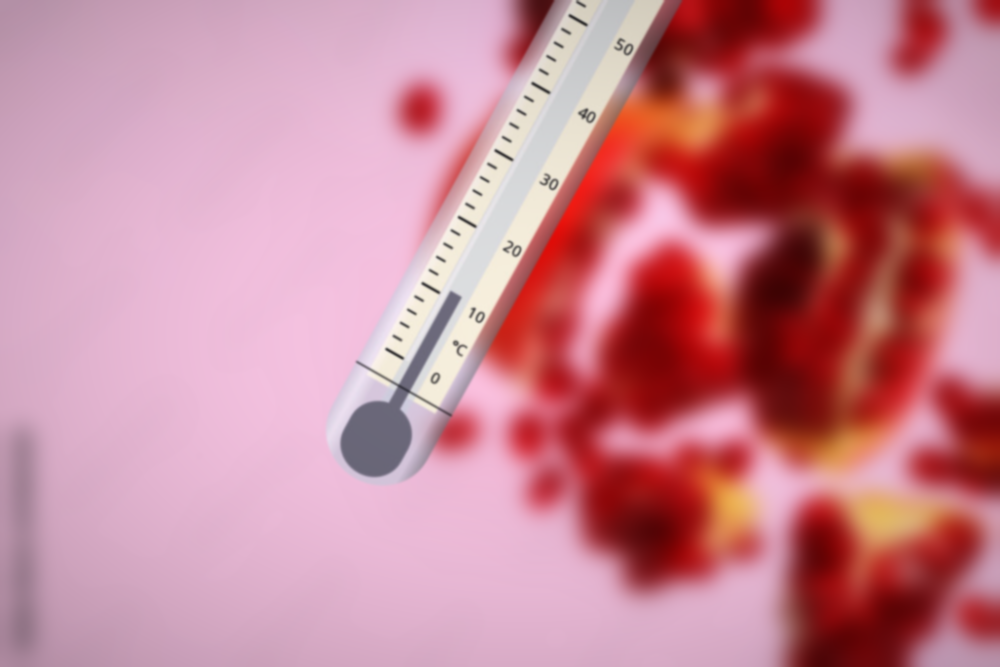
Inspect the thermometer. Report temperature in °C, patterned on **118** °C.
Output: **11** °C
